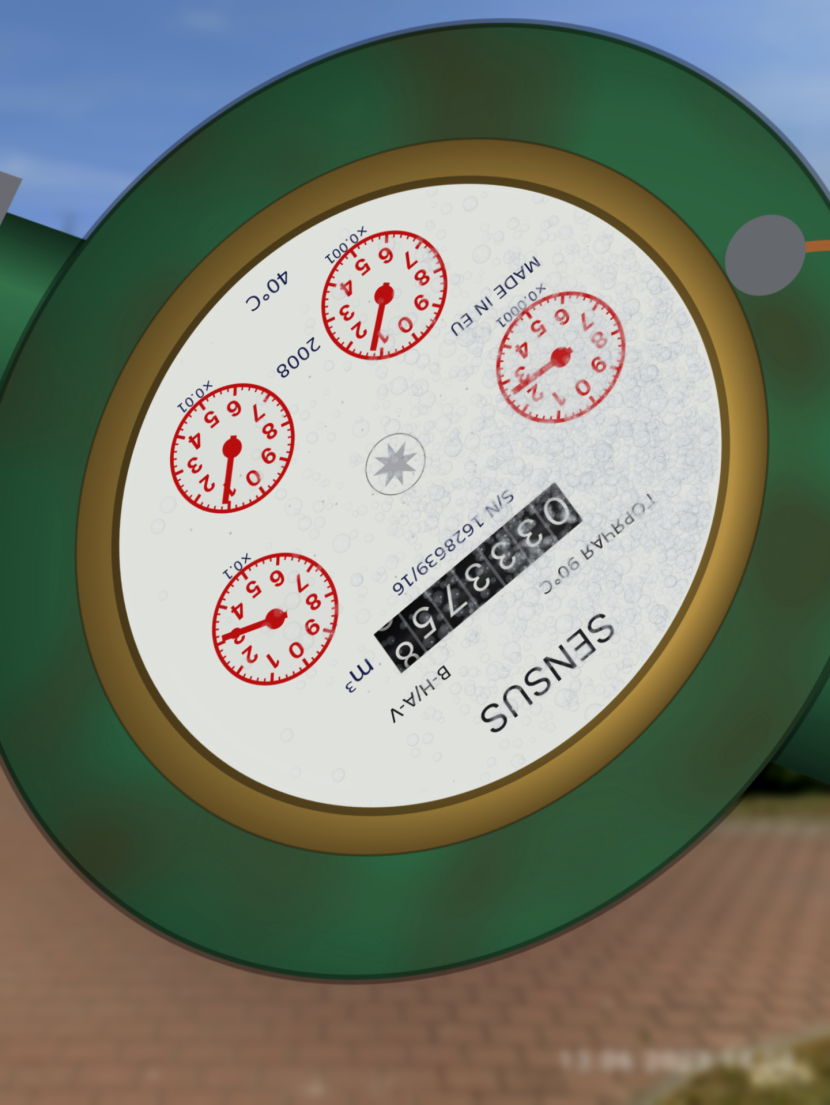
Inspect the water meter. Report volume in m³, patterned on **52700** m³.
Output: **333758.3112** m³
